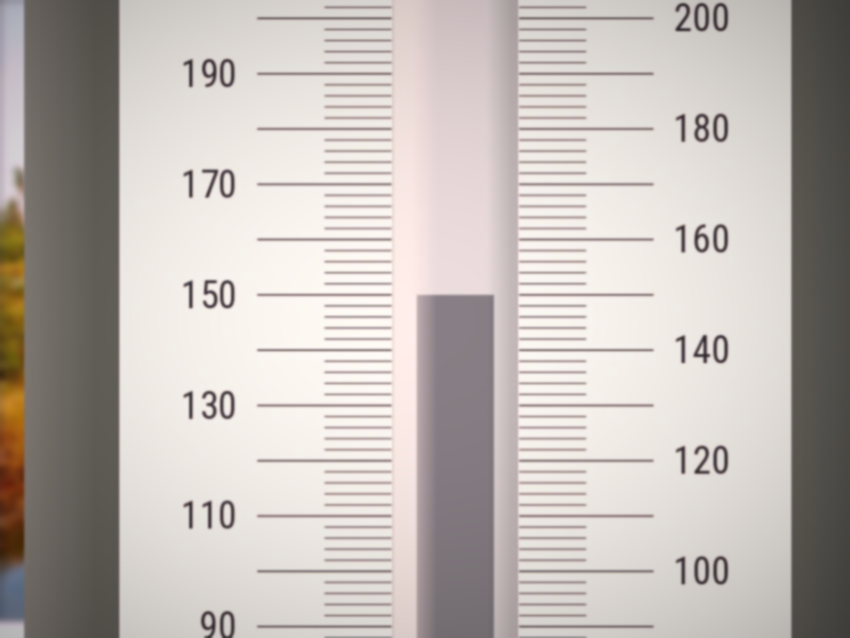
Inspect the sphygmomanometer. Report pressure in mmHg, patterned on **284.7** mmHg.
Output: **150** mmHg
